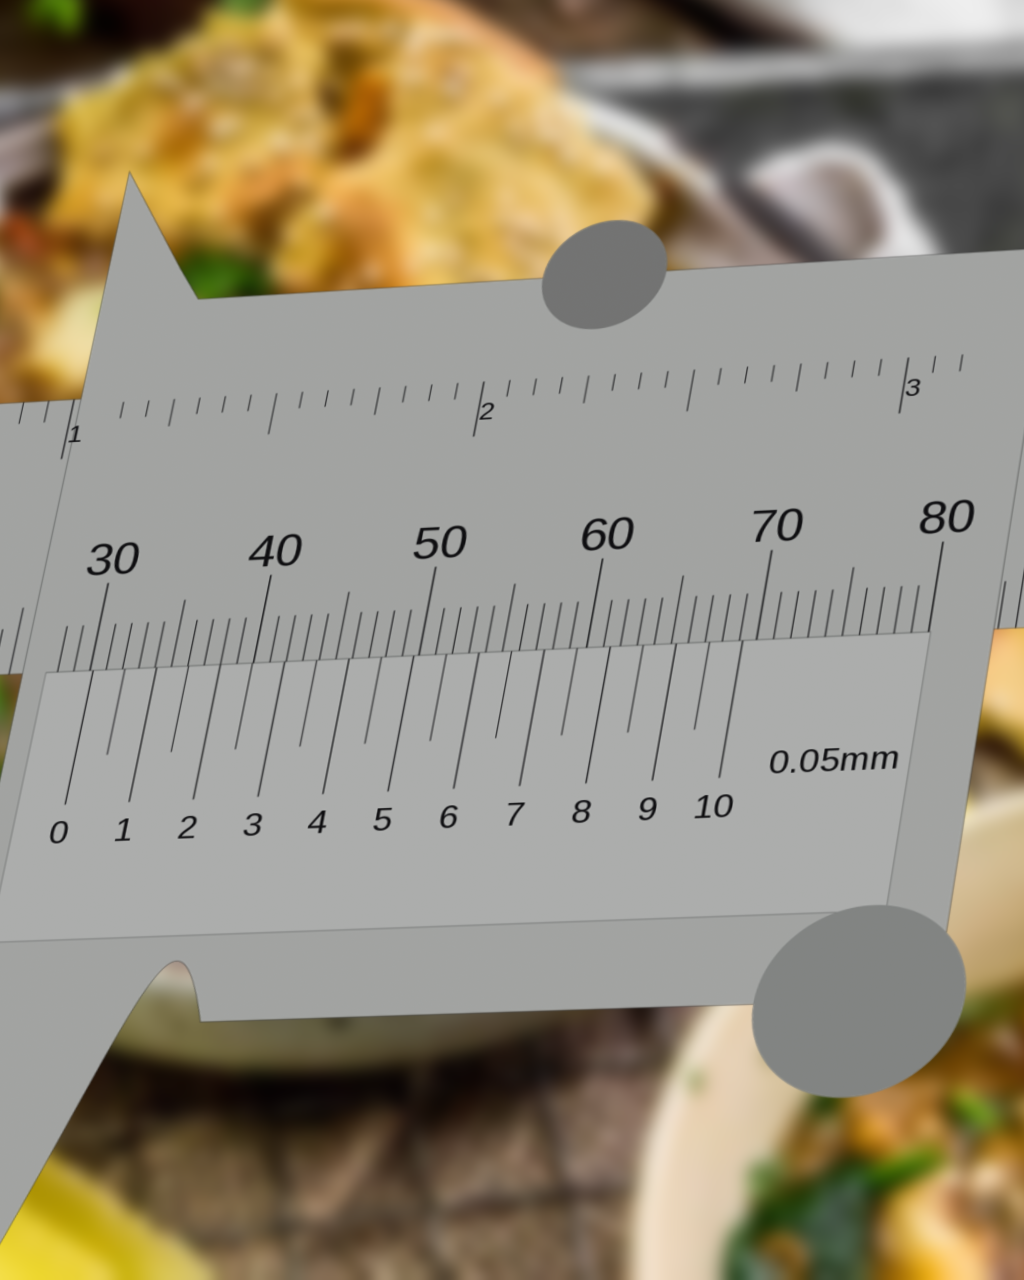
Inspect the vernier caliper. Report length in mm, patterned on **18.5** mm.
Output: **30.2** mm
